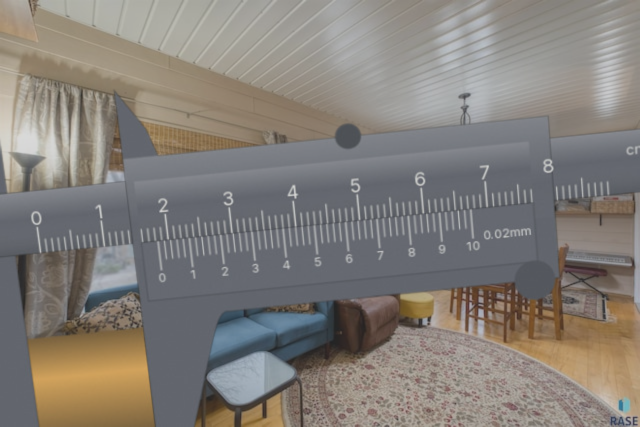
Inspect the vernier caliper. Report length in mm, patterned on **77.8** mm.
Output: **18.4** mm
